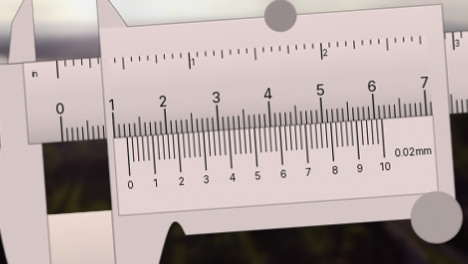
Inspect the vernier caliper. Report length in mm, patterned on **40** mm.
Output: **12.4** mm
